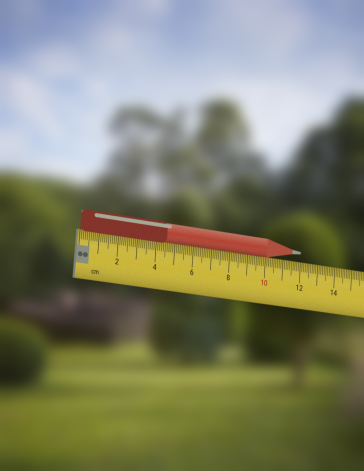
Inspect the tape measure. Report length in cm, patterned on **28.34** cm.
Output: **12** cm
